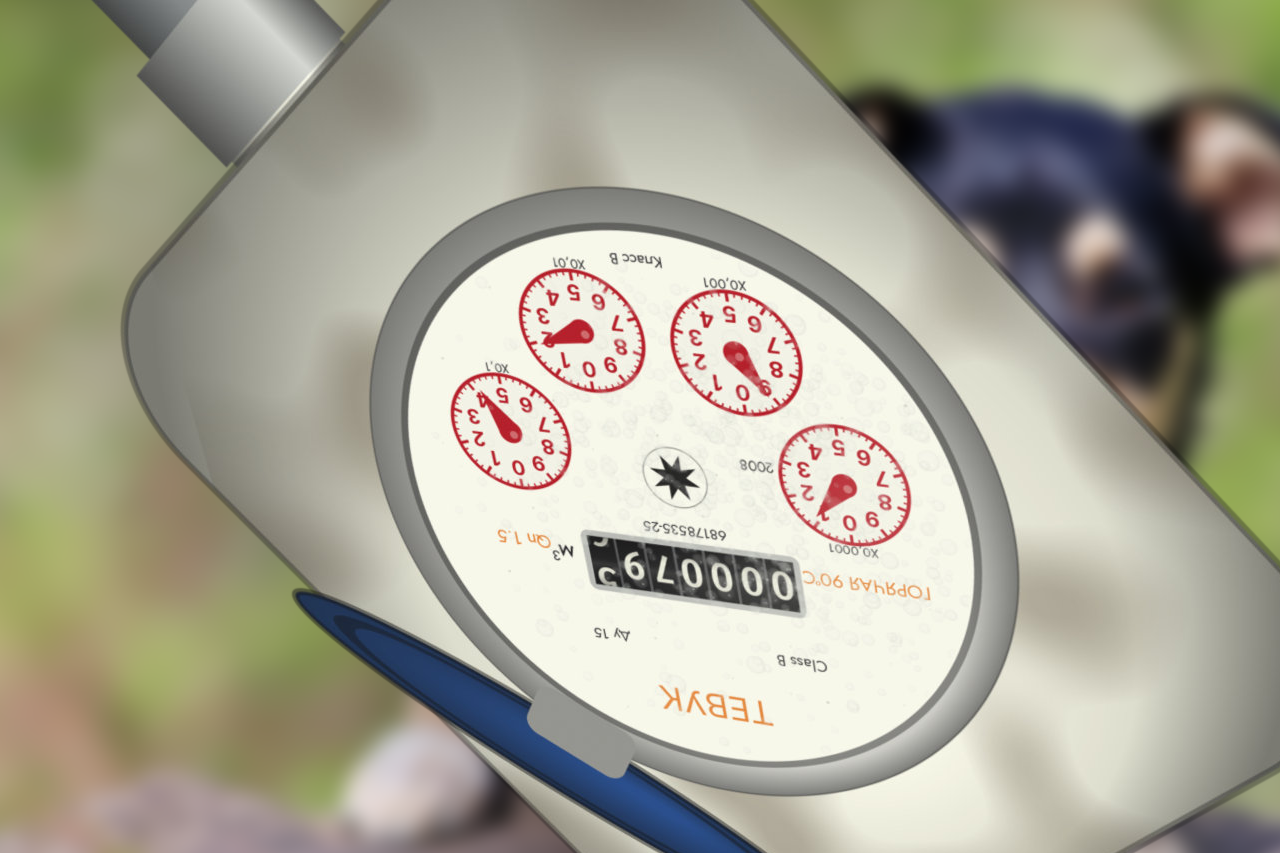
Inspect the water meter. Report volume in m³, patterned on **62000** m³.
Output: **795.4191** m³
